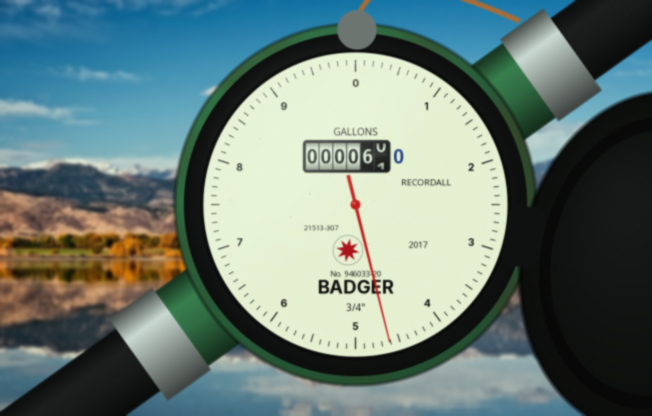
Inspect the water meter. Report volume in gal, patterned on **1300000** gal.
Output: **604.6** gal
